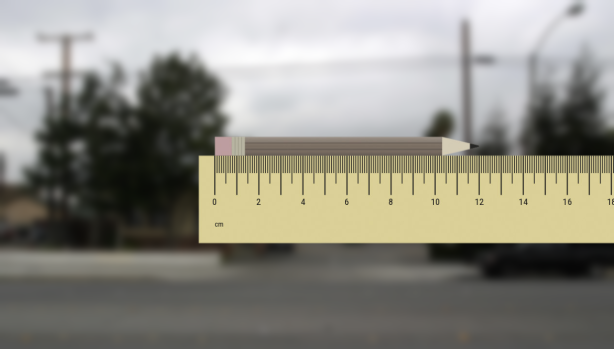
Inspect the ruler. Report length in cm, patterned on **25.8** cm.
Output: **12** cm
